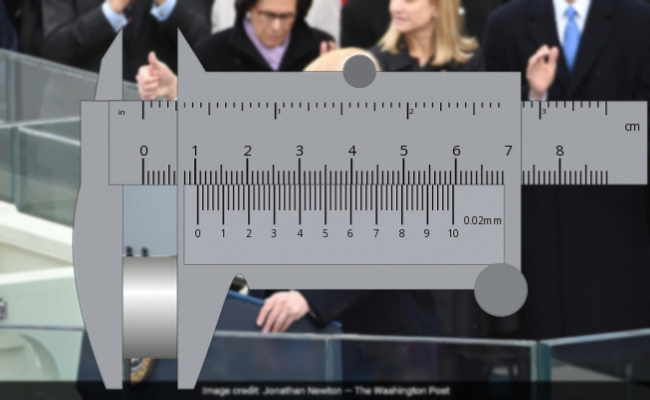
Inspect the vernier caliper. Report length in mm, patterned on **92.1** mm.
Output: **10.5** mm
